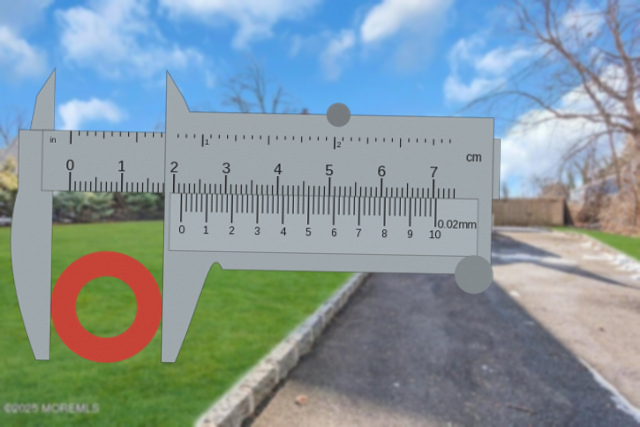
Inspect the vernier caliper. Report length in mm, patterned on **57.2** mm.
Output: **21.5** mm
